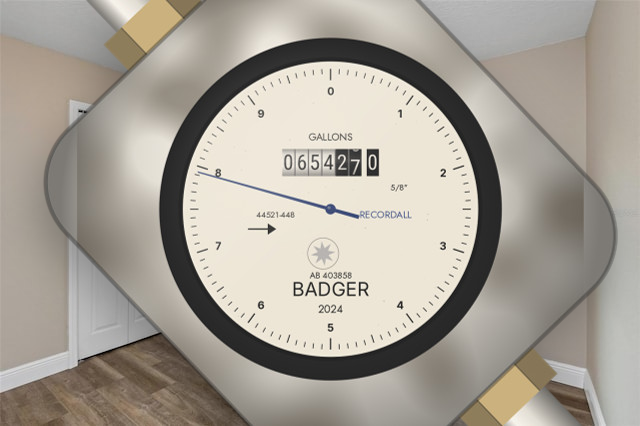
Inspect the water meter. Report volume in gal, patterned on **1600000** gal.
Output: **654267.9** gal
